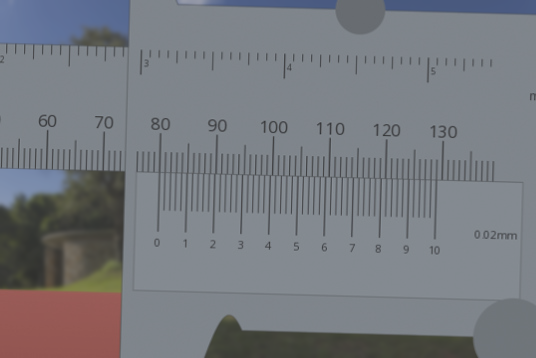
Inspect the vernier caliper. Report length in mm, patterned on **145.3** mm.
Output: **80.0** mm
